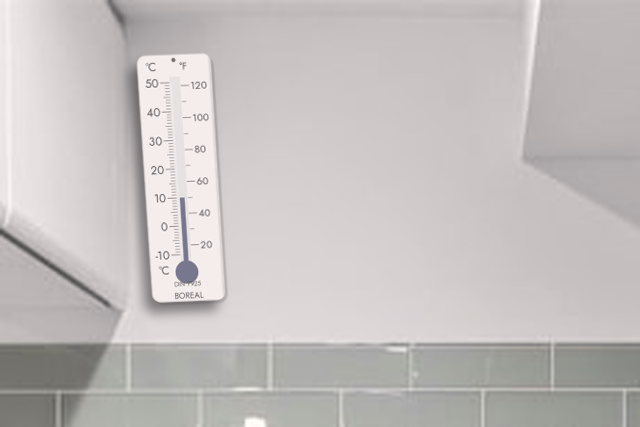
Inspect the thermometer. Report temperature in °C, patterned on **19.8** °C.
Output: **10** °C
